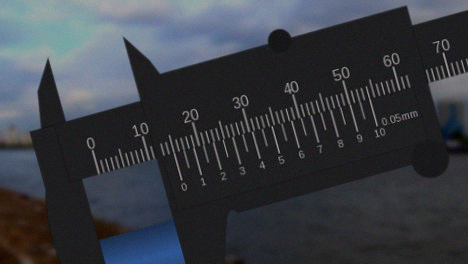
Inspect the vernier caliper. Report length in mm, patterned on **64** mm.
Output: **15.0** mm
